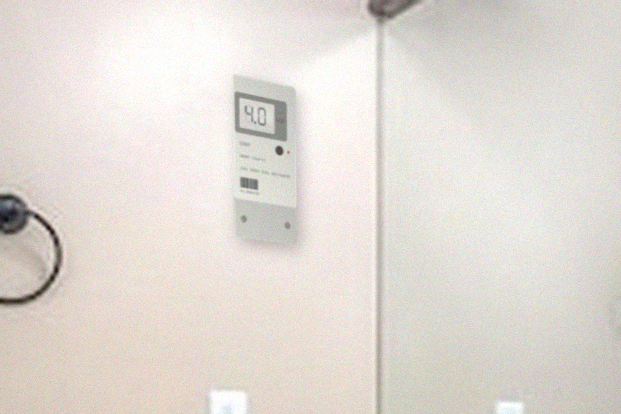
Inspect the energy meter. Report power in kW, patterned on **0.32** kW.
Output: **4.0** kW
